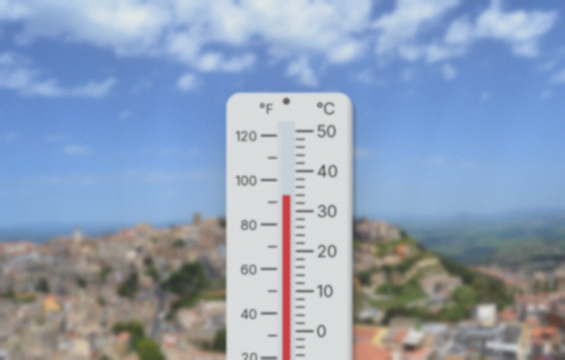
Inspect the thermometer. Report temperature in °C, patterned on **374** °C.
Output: **34** °C
